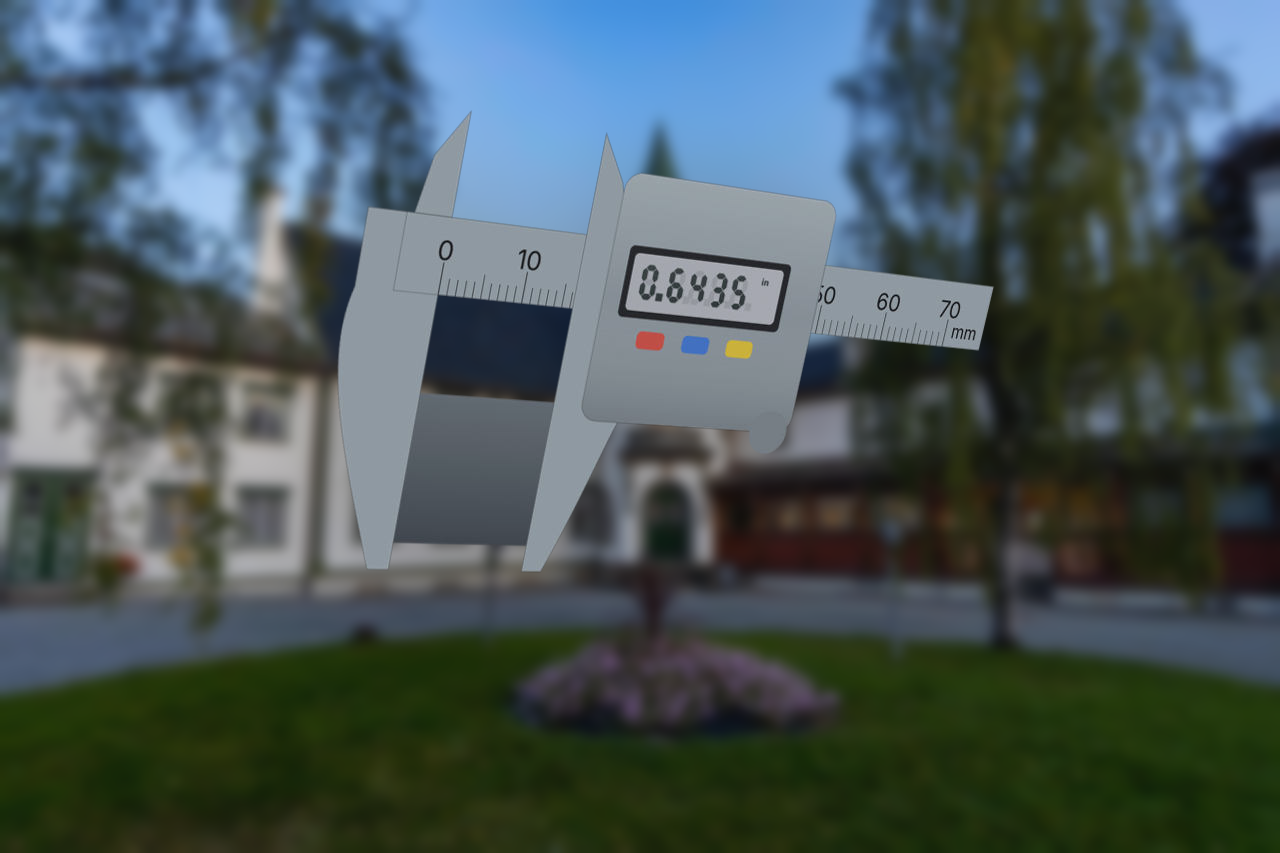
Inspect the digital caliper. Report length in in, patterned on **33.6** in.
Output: **0.6435** in
